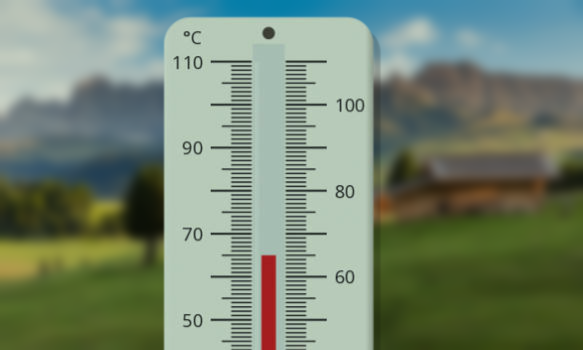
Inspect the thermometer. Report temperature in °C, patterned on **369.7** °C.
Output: **65** °C
